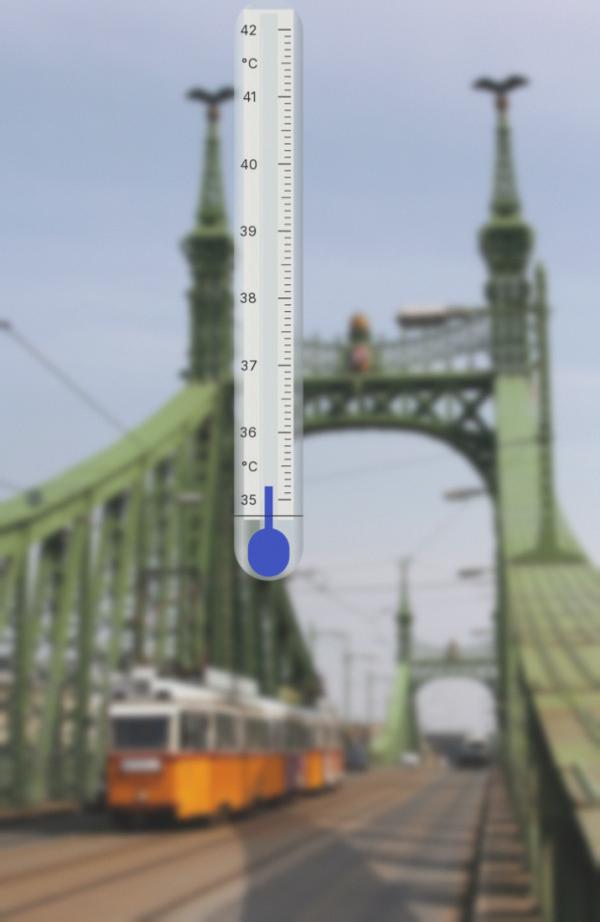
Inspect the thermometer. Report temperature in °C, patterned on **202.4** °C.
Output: **35.2** °C
